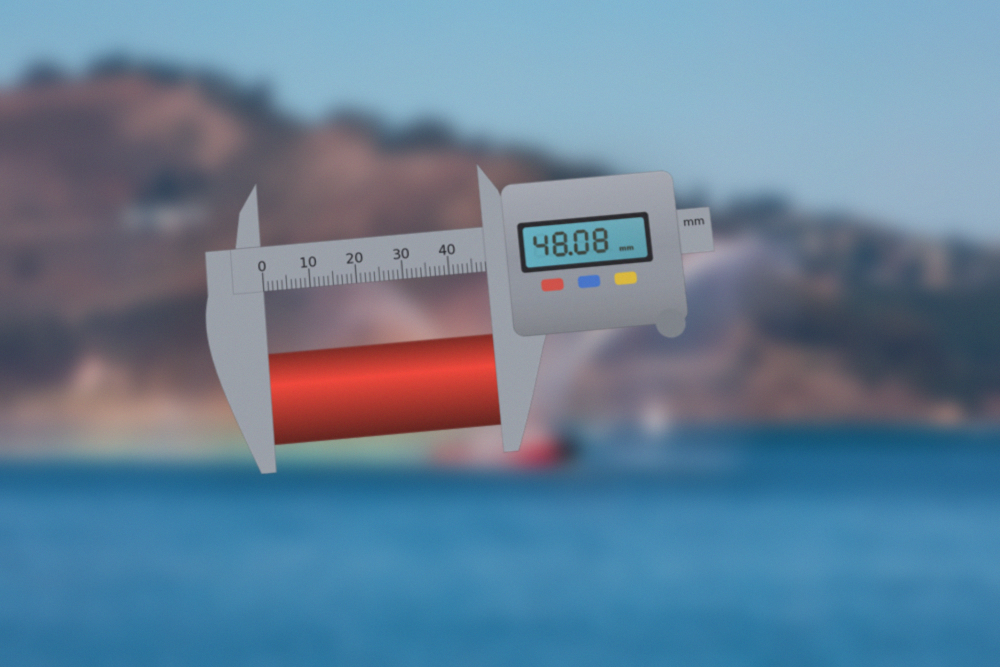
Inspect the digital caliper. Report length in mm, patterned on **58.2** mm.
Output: **48.08** mm
